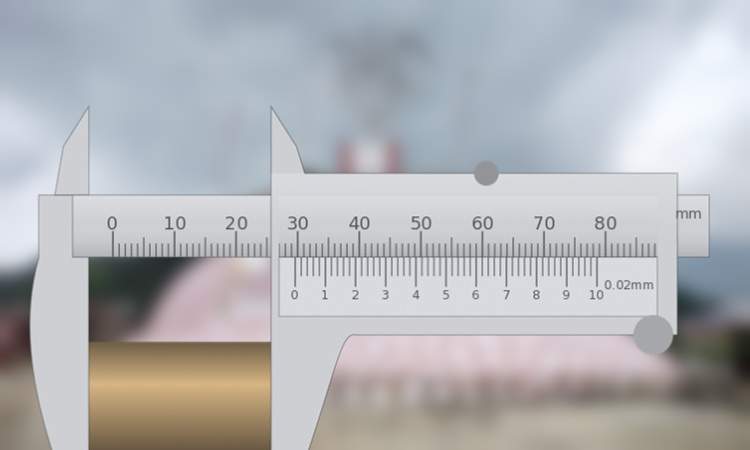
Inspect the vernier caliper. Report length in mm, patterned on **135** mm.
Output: **29.6** mm
